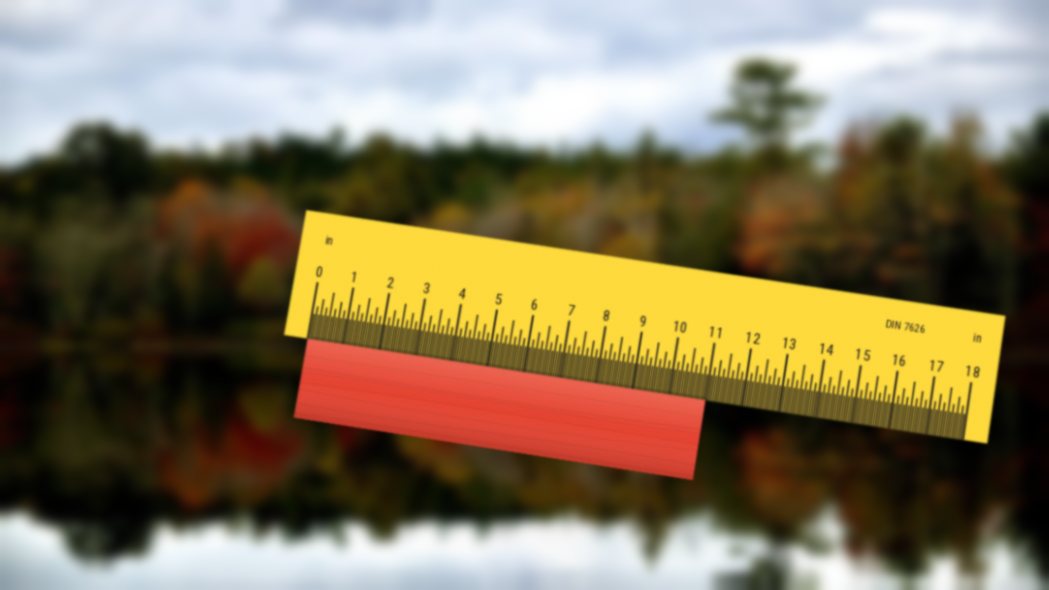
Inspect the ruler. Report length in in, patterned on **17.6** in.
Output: **11** in
